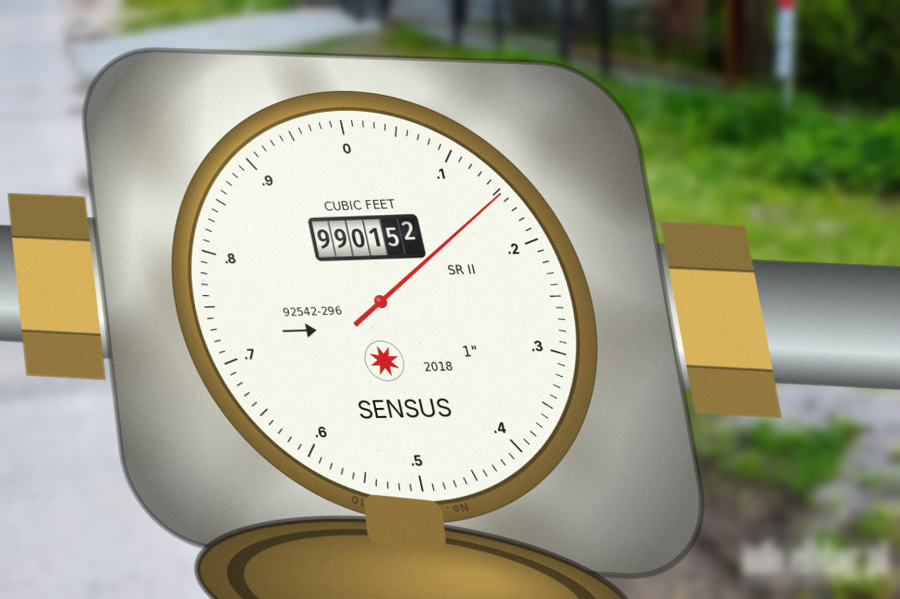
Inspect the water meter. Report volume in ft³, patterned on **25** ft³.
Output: **990152.15** ft³
